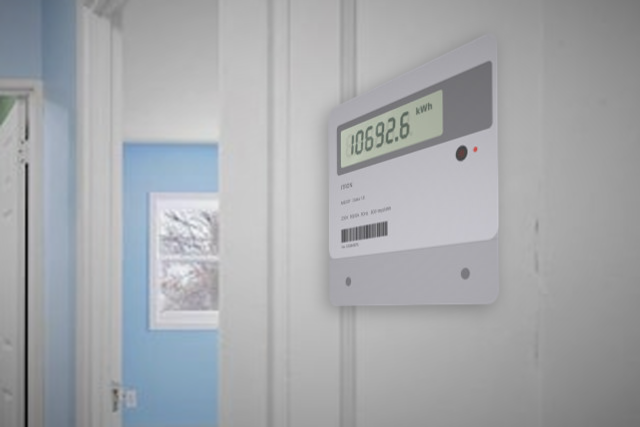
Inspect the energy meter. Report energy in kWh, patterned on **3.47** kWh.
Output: **10692.6** kWh
